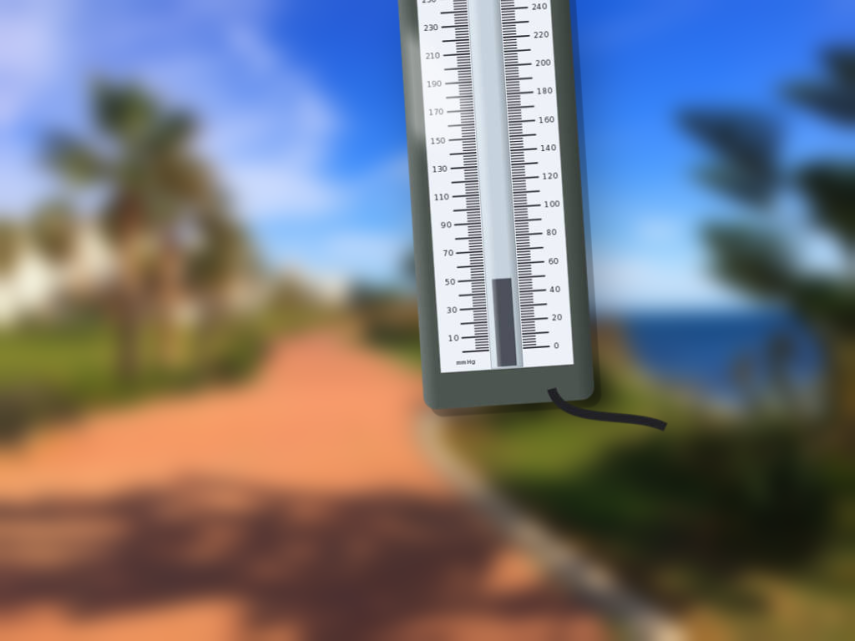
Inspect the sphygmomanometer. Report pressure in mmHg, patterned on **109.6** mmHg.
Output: **50** mmHg
